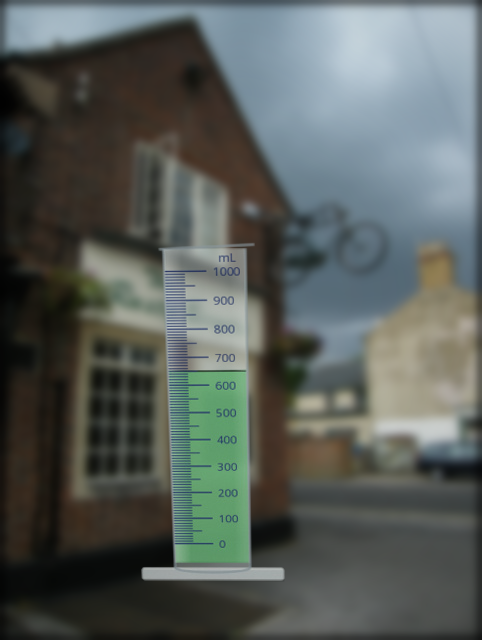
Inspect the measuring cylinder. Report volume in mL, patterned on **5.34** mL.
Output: **650** mL
